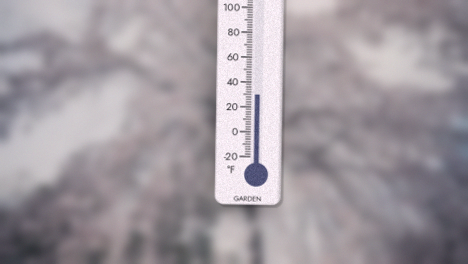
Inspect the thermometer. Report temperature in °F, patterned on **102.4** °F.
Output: **30** °F
